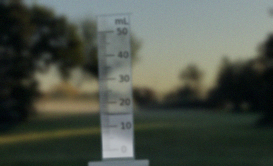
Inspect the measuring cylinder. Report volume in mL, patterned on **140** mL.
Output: **15** mL
